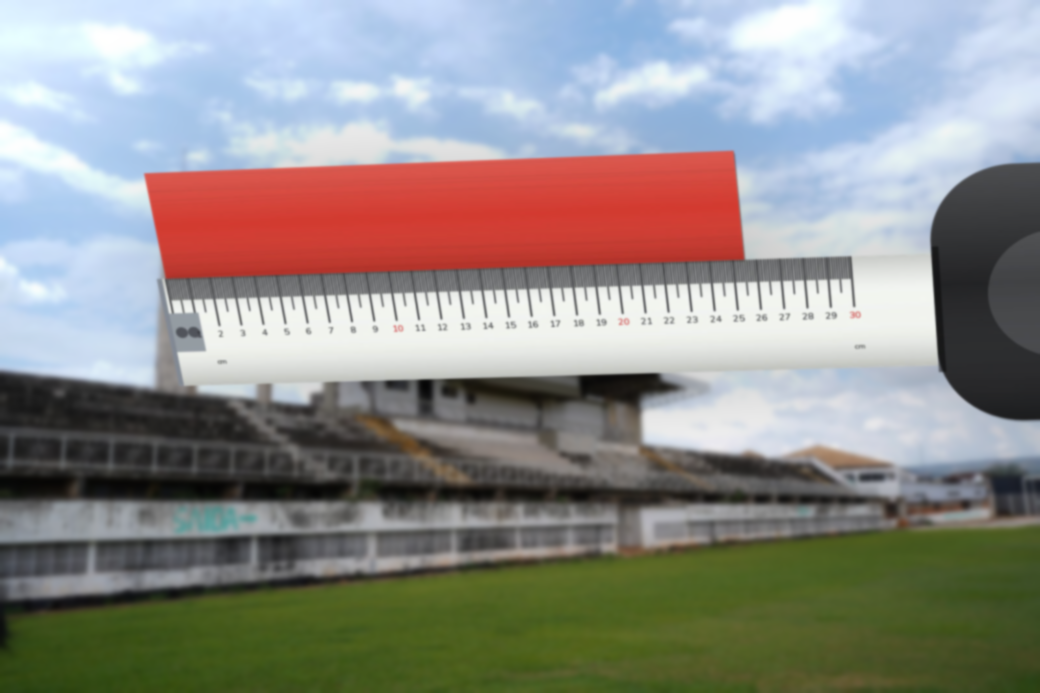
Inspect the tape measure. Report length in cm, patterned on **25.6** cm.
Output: **25.5** cm
